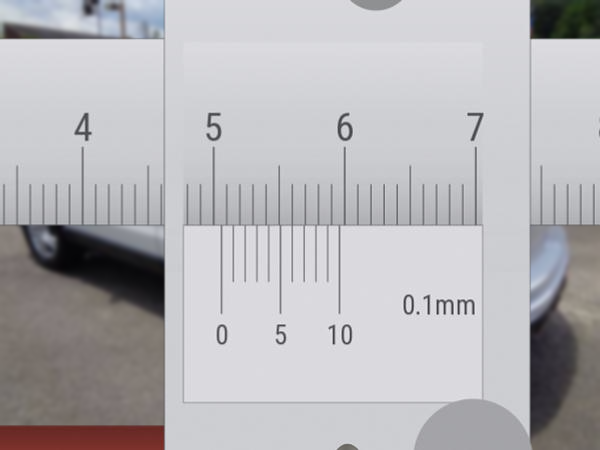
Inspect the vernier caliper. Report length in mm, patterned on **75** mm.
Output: **50.6** mm
